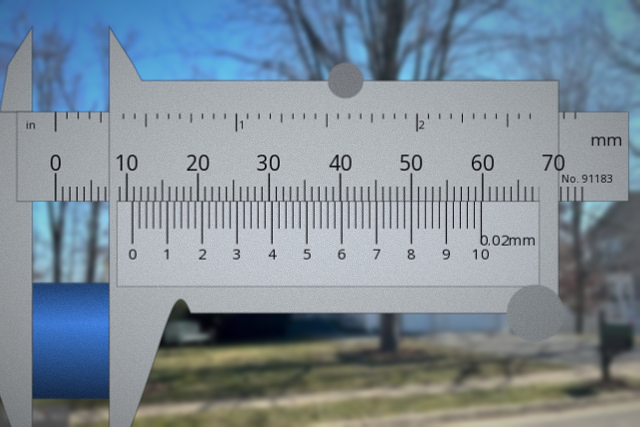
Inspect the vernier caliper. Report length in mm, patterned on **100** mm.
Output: **10.8** mm
